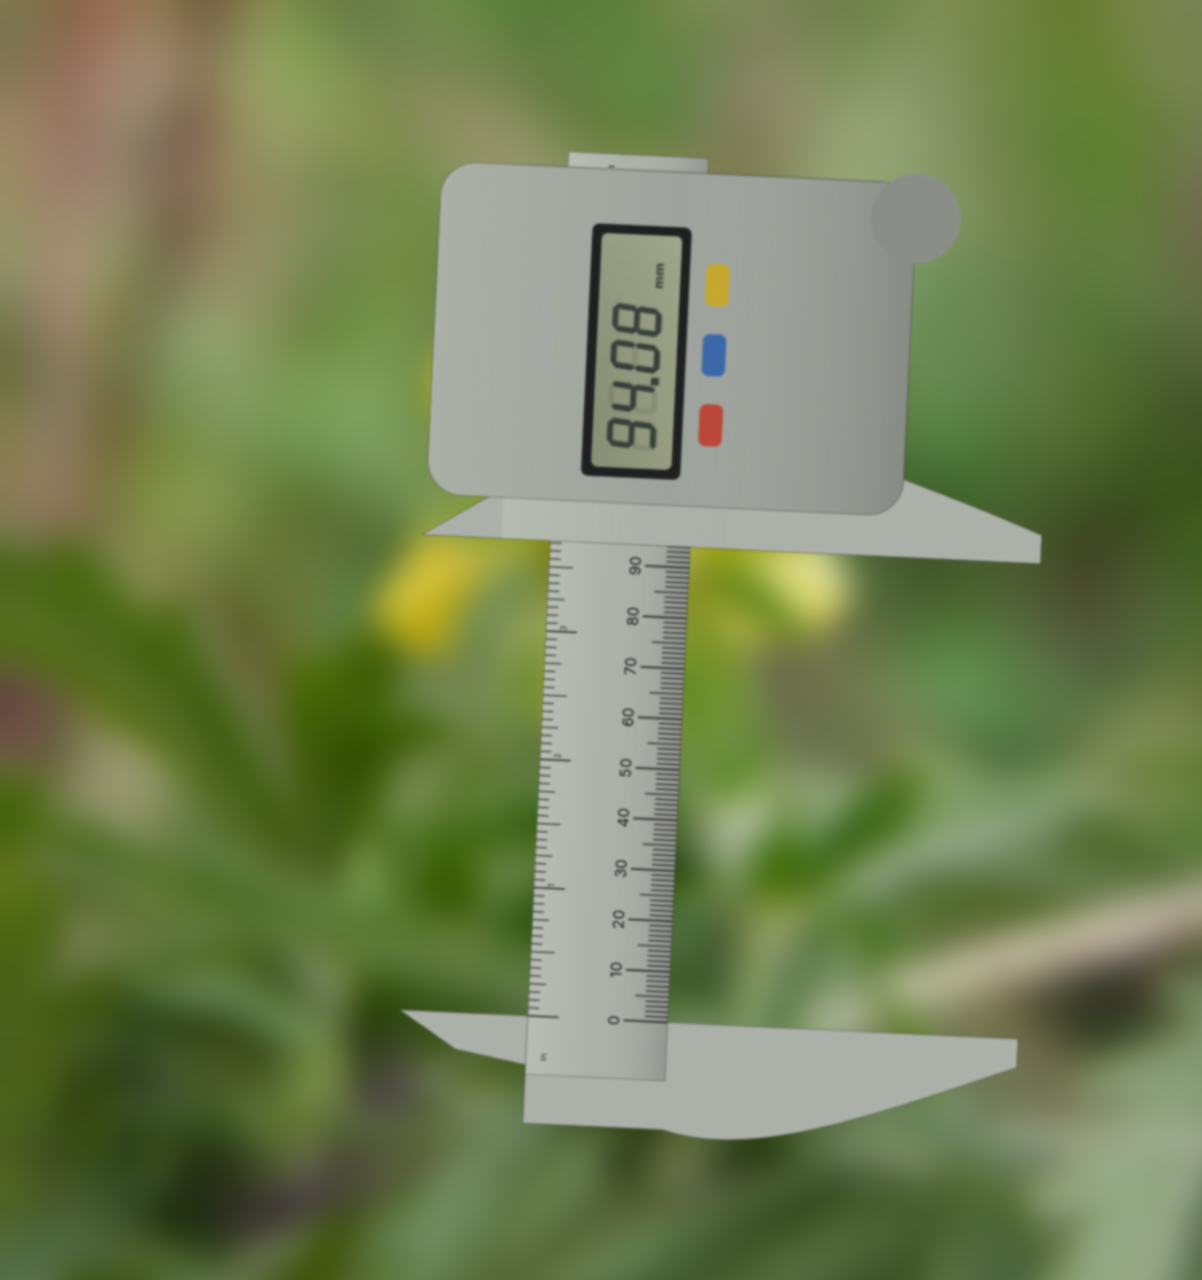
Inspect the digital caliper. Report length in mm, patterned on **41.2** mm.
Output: **94.08** mm
